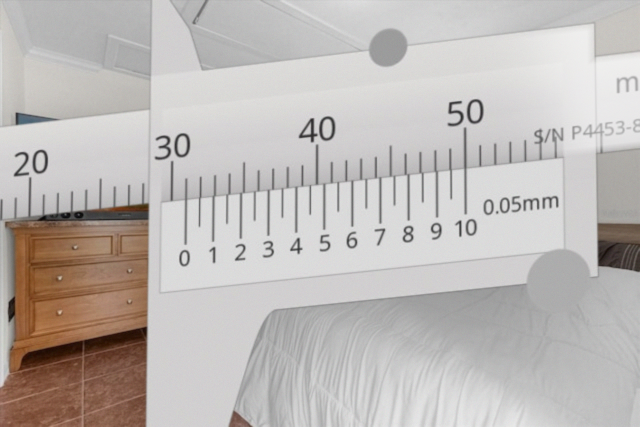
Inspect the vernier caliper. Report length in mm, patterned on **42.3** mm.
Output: **31.0** mm
